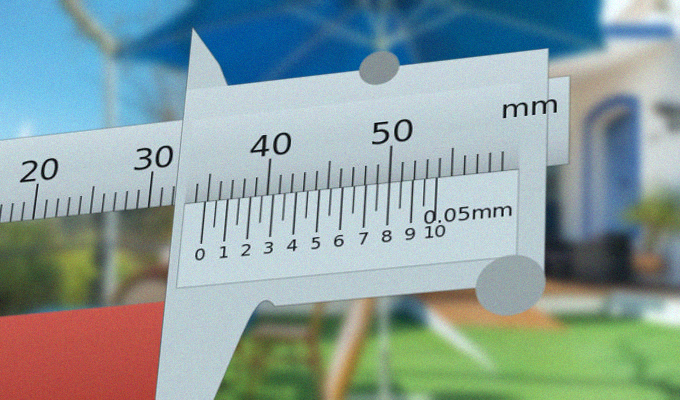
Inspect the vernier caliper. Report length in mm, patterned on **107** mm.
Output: **34.8** mm
